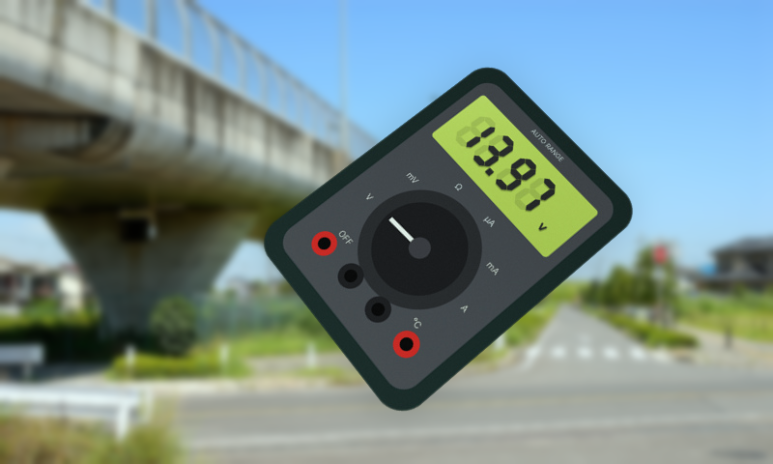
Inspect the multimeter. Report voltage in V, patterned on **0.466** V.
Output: **13.97** V
